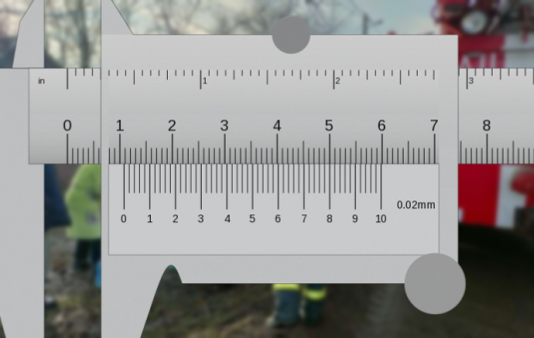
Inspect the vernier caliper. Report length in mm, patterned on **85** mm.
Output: **10.8** mm
